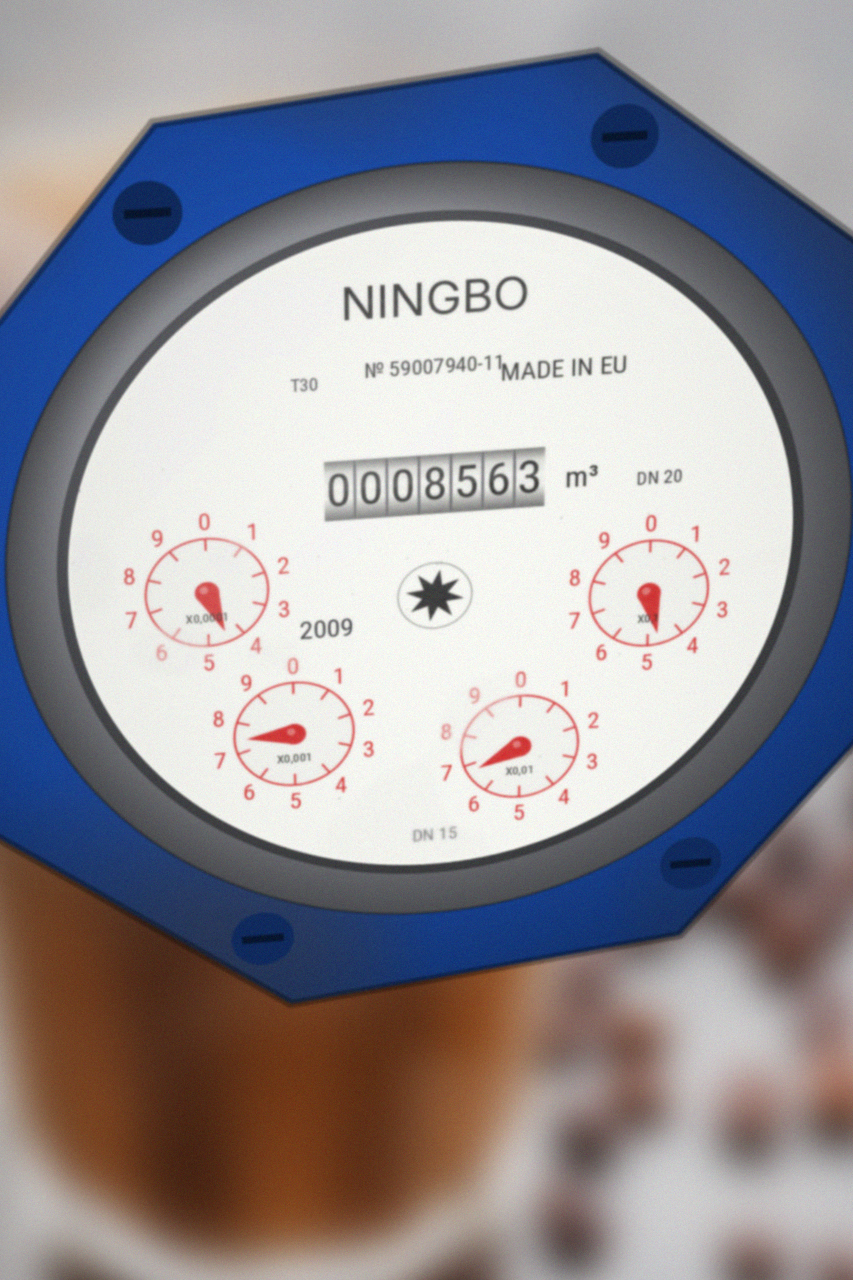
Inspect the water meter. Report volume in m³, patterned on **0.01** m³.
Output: **8563.4674** m³
